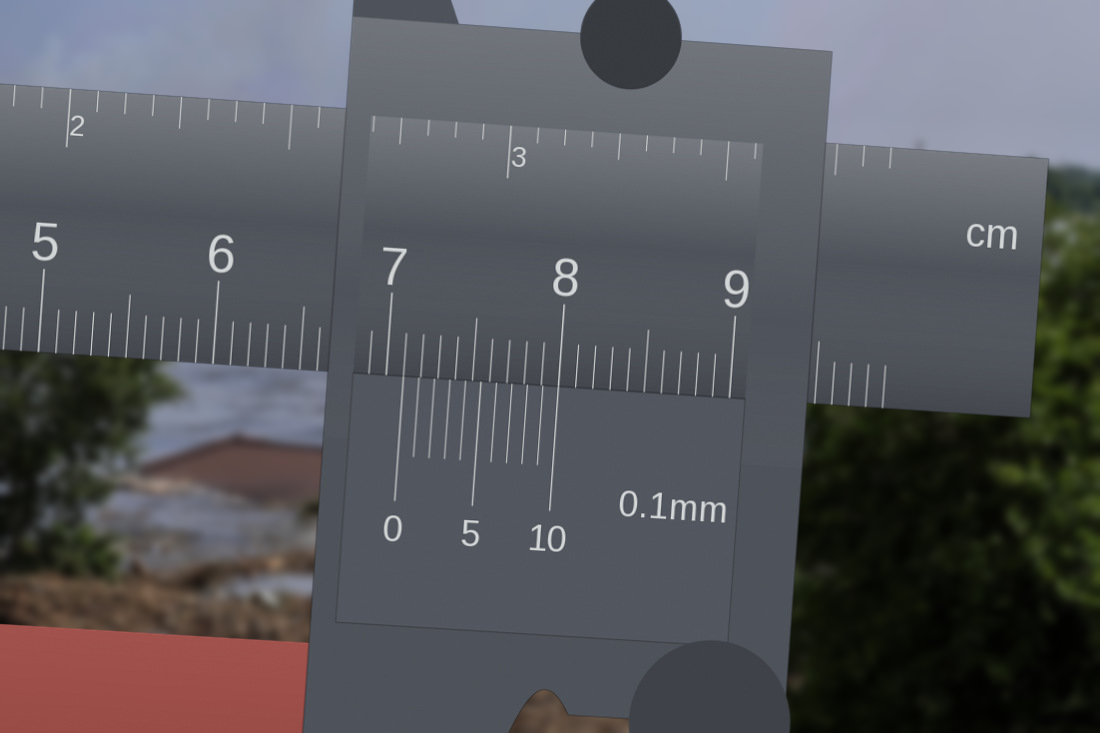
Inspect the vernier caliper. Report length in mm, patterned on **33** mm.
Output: **71.0** mm
